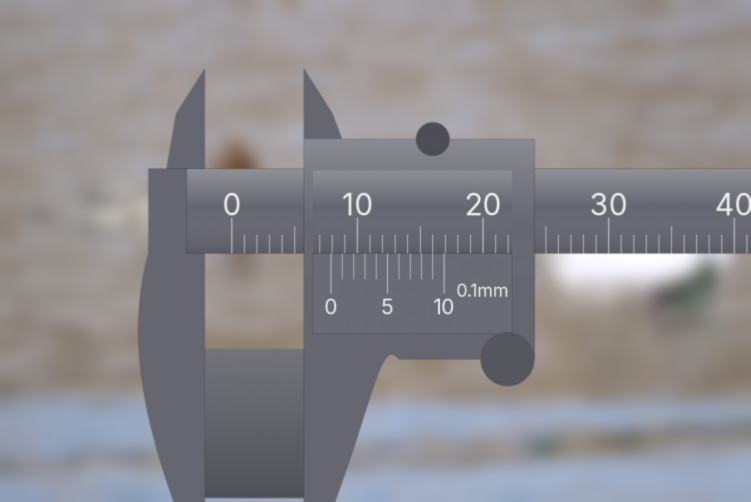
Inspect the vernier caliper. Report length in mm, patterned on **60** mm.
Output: **7.9** mm
